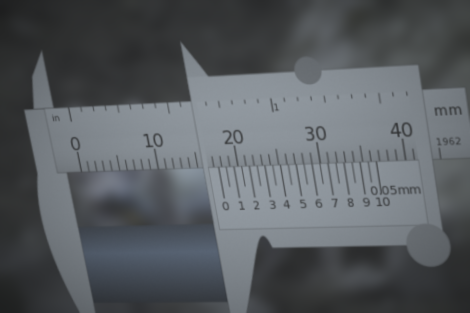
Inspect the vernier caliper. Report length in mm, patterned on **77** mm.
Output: **17.6** mm
